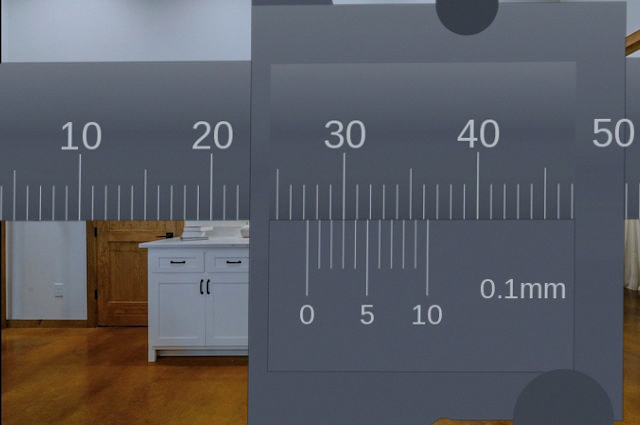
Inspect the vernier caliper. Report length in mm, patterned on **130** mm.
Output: **27.3** mm
